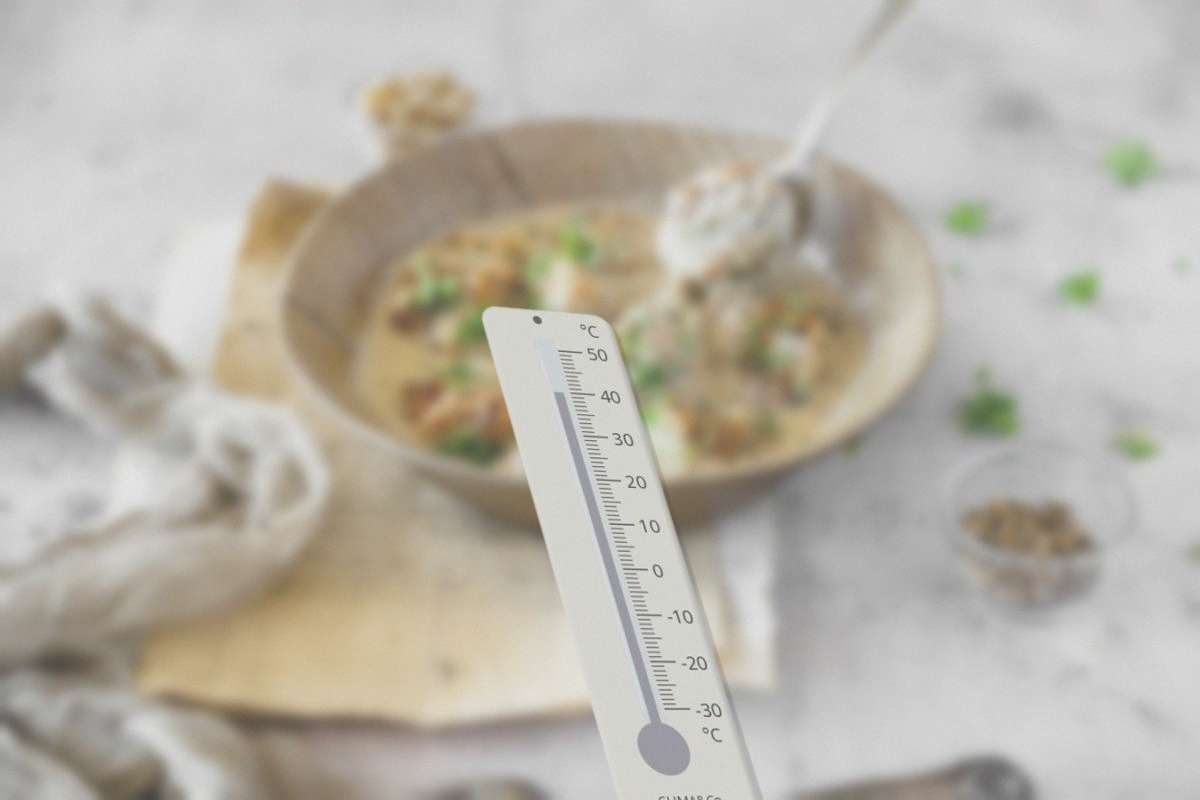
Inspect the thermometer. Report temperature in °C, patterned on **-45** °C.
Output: **40** °C
